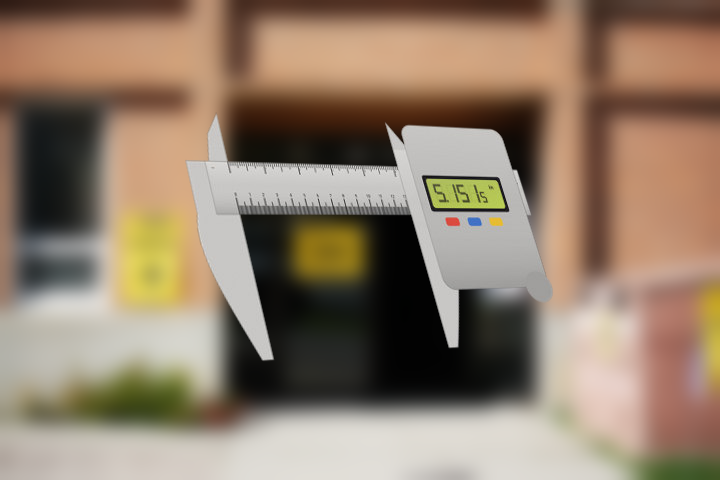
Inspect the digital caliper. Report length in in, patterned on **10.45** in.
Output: **5.1515** in
